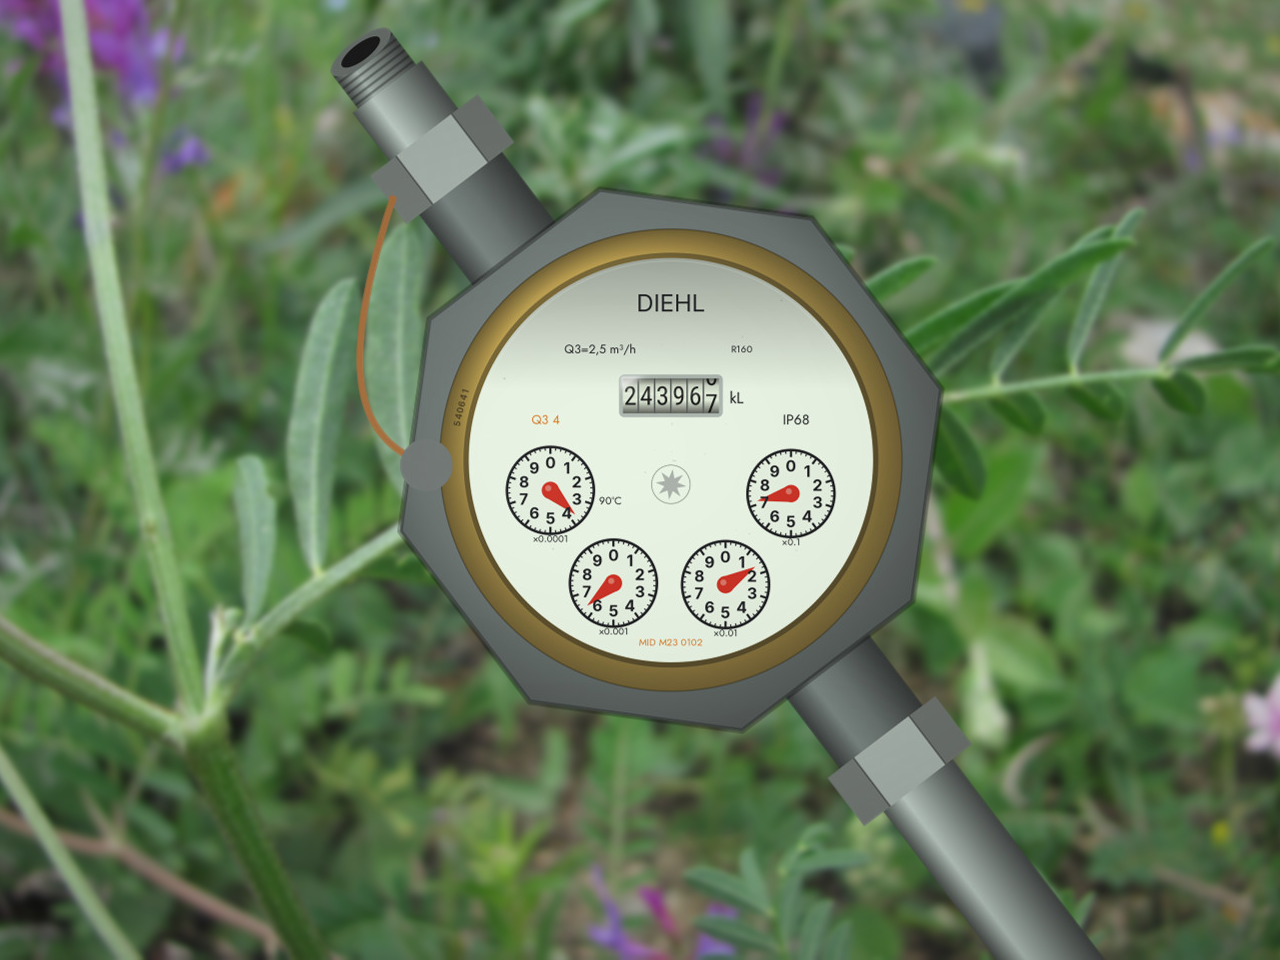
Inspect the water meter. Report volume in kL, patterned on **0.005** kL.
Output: **243966.7163** kL
